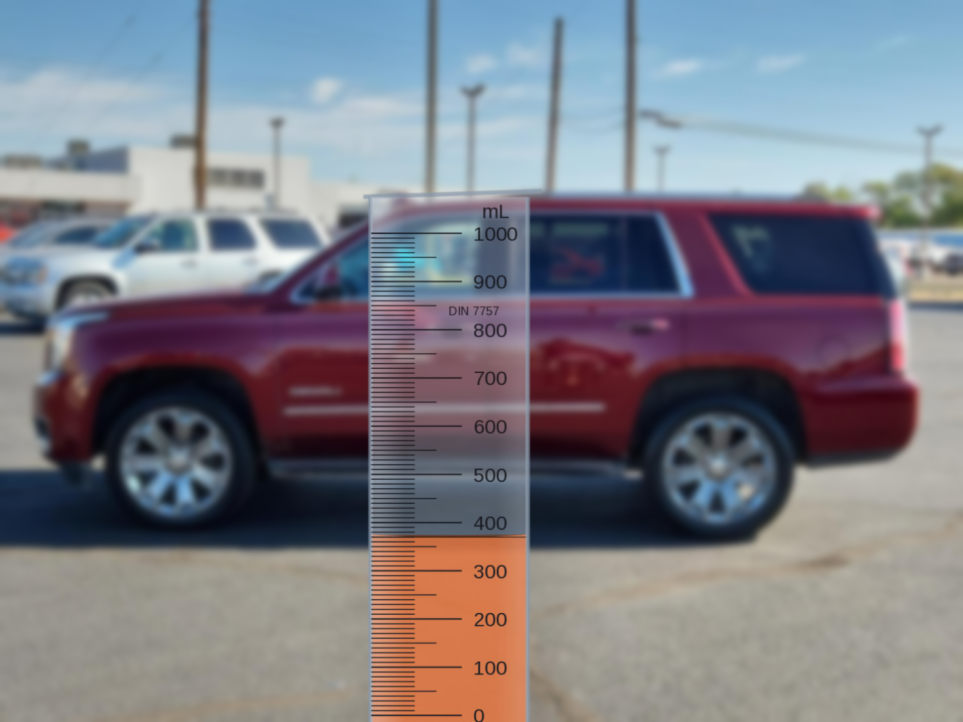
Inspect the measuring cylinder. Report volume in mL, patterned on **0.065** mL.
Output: **370** mL
